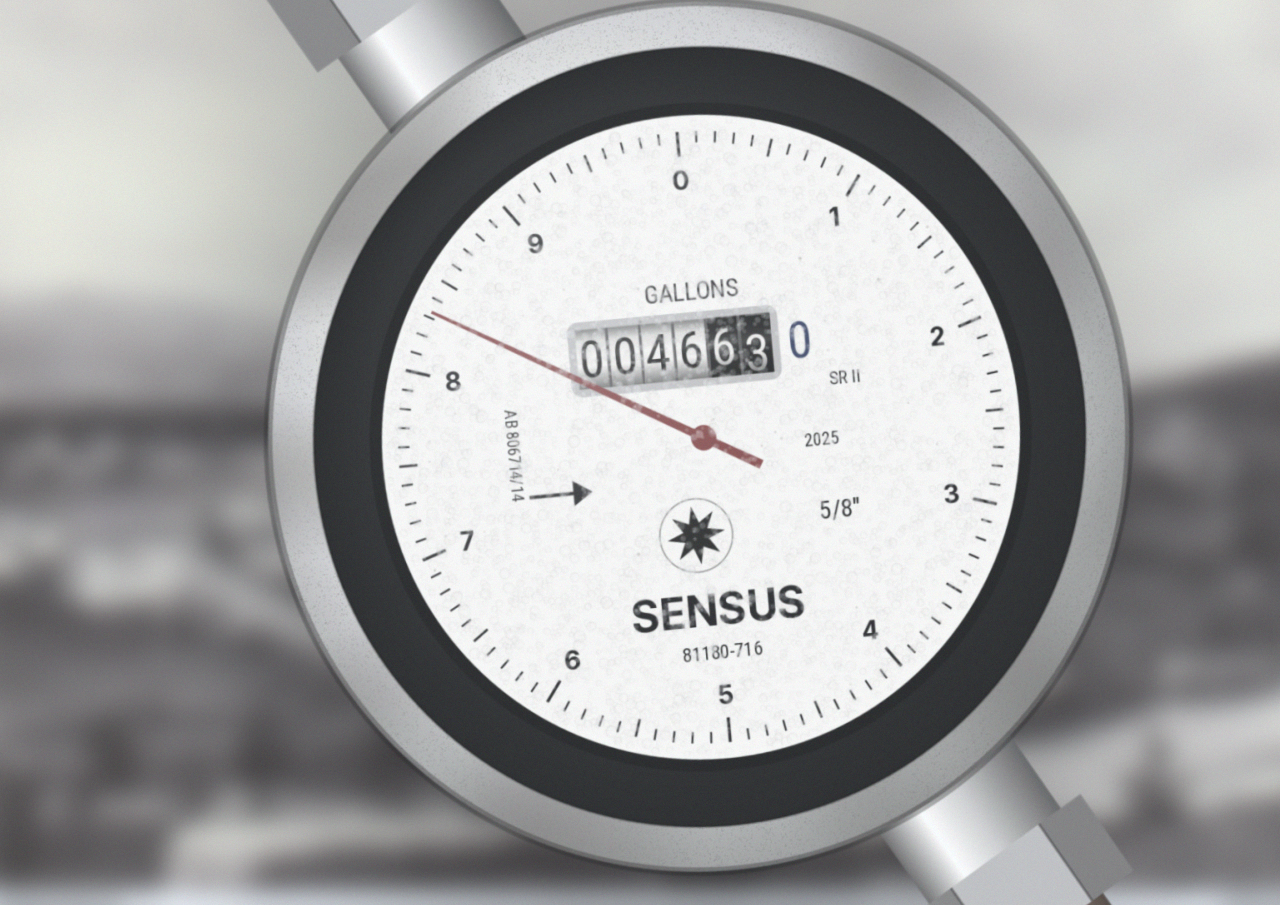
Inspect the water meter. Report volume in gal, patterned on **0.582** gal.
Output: **46628.3** gal
